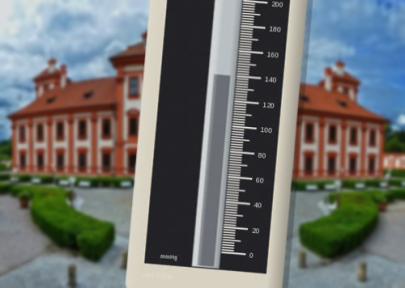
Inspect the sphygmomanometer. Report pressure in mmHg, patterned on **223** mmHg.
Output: **140** mmHg
